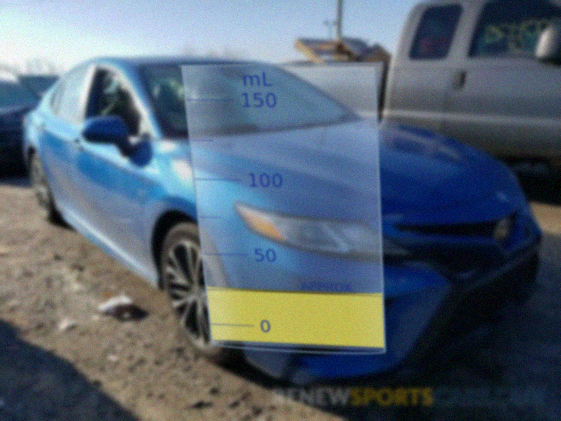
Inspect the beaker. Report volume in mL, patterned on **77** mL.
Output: **25** mL
